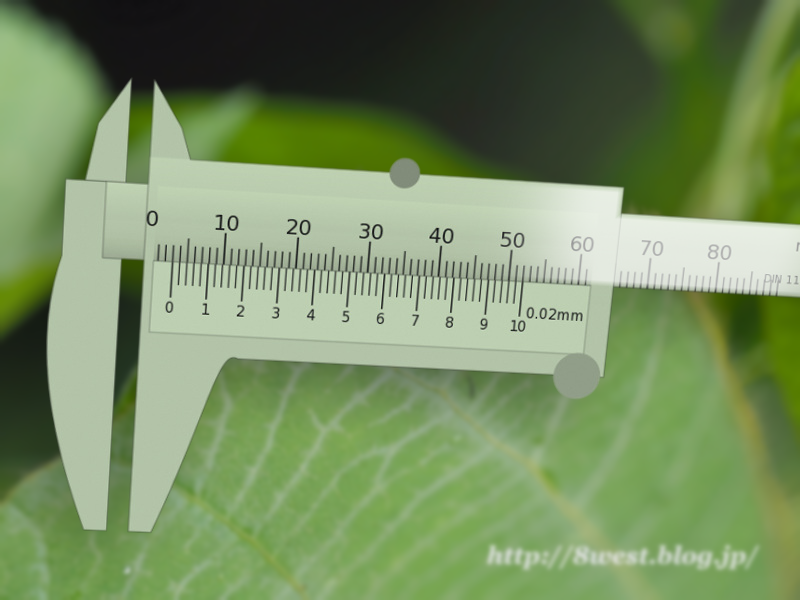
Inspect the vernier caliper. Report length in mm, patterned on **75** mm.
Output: **3.0** mm
